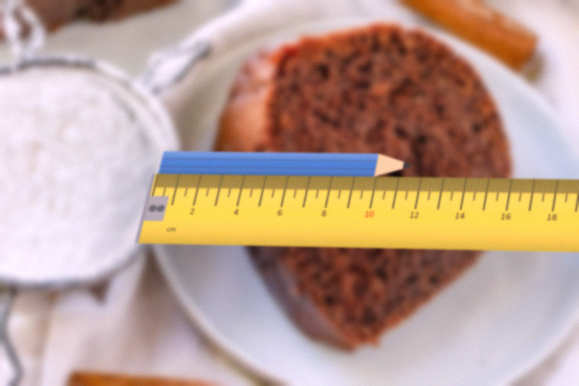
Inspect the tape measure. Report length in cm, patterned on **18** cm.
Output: **11.5** cm
